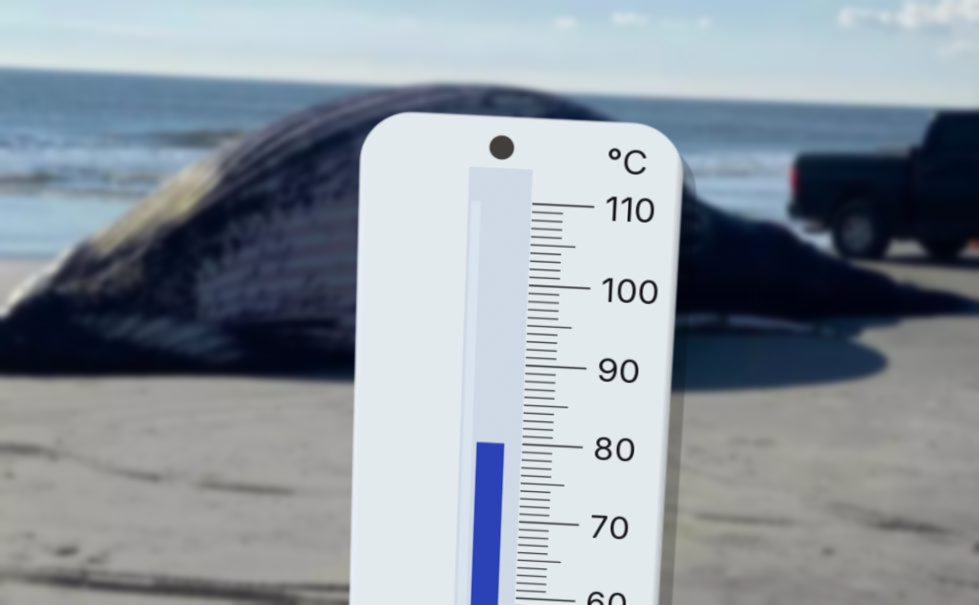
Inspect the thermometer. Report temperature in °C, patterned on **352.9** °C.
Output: **80** °C
